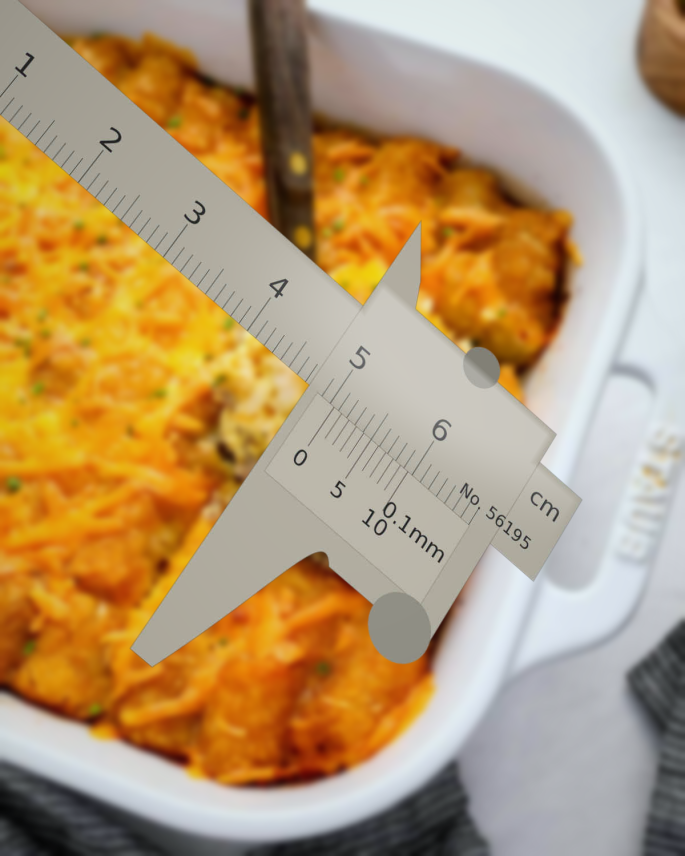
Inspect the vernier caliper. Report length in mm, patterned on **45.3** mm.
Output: **50.5** mm
